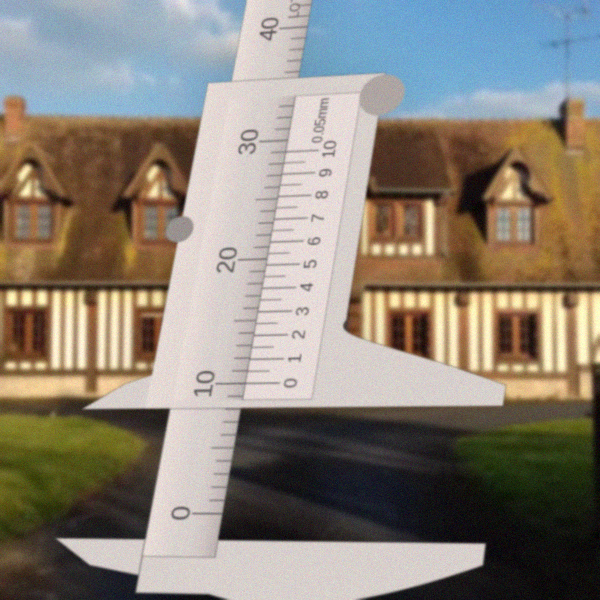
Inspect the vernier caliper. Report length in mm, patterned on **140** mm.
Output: **10.0** mm
